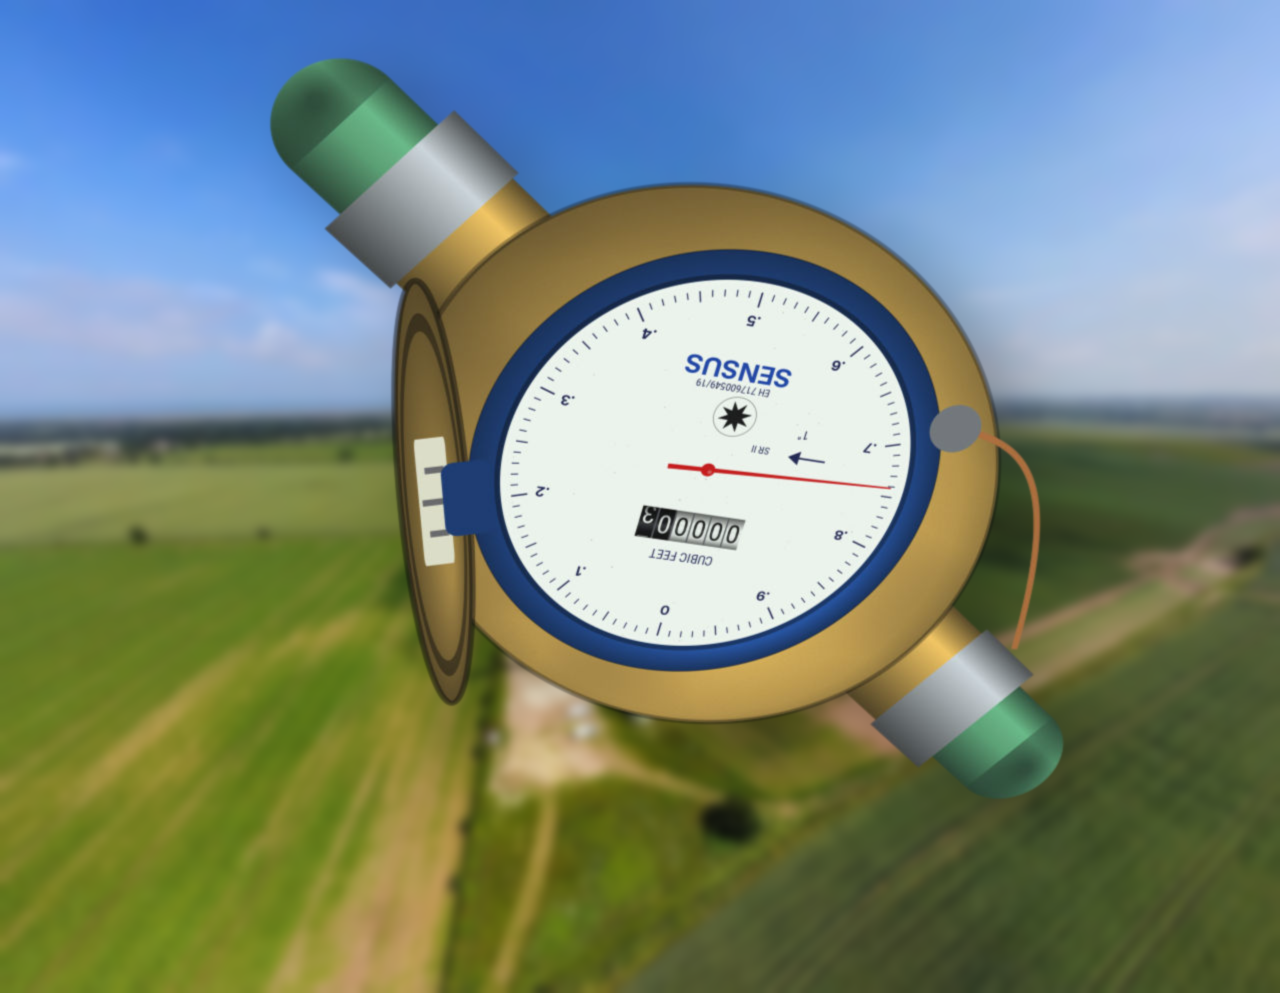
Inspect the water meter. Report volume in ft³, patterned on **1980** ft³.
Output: **2.74** ft³
